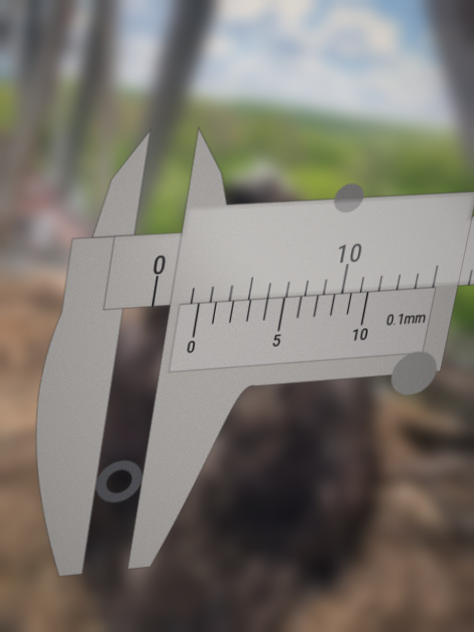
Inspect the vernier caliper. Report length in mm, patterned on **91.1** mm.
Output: **2.4** mm
